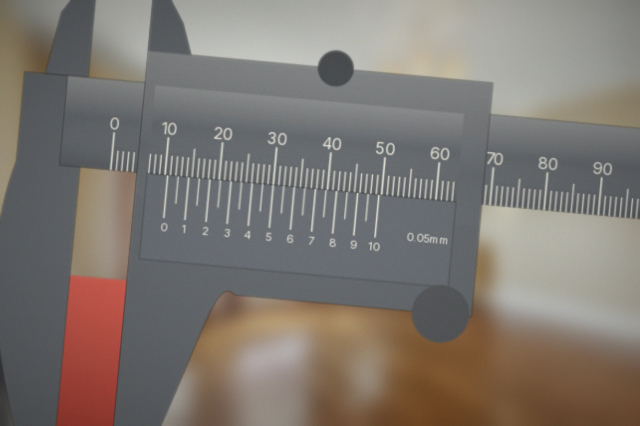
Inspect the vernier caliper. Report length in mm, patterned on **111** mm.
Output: **10.5** mm
